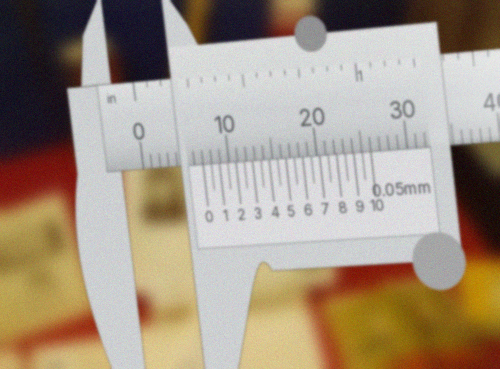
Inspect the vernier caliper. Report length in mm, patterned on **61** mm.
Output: **7.0** mm
